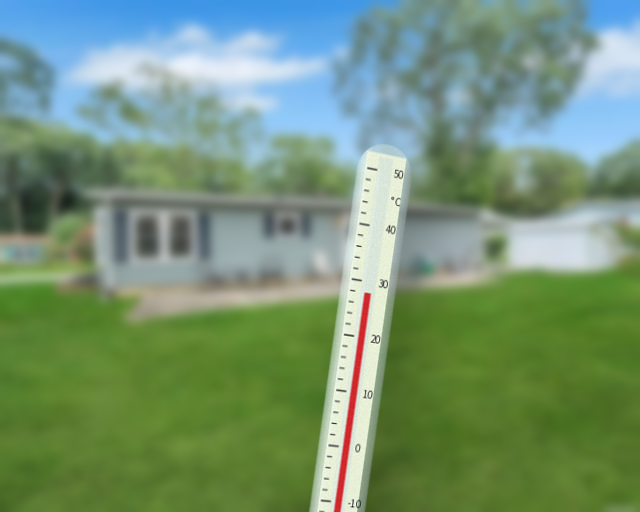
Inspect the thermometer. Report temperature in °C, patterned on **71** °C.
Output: **28** °C
